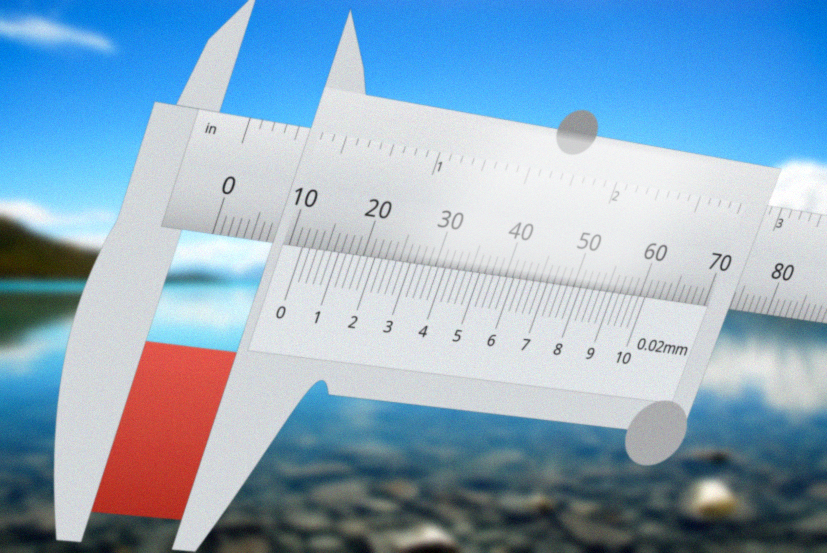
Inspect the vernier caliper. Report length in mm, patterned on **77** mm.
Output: **11.8** mm
